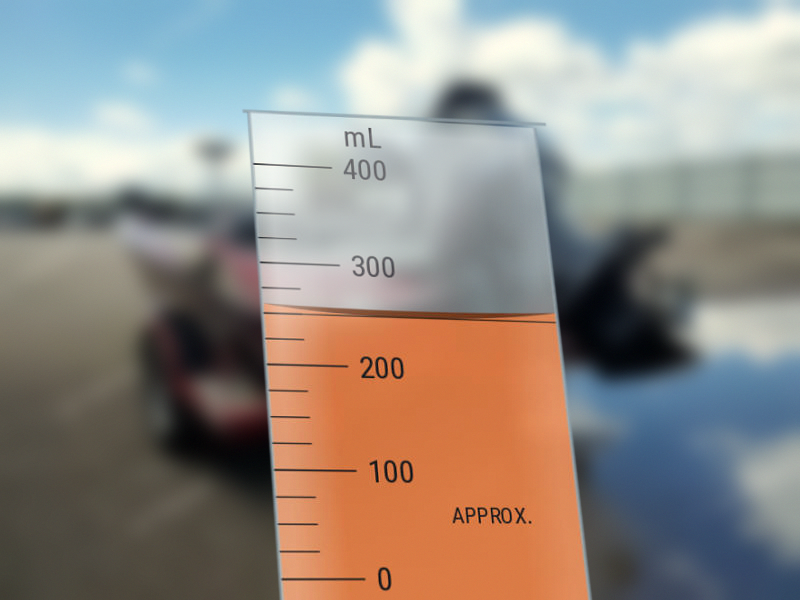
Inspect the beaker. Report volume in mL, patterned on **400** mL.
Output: **250** mL
